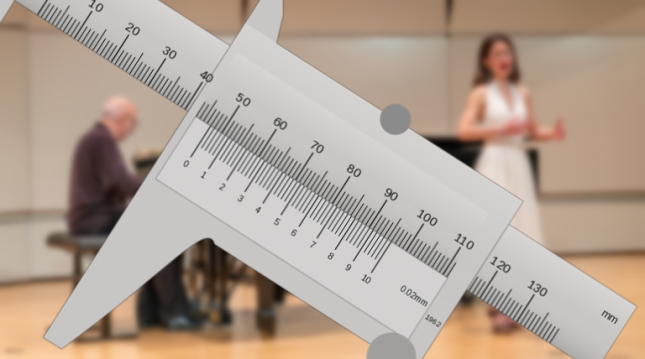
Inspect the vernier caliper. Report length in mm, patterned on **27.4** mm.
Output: **47.0** mm
